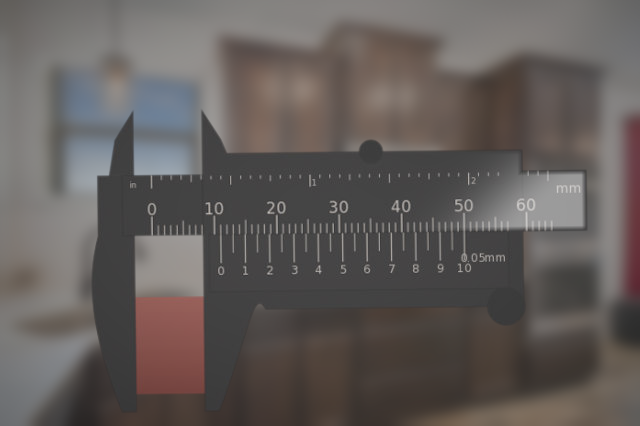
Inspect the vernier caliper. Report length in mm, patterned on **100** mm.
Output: **11.0** mm
